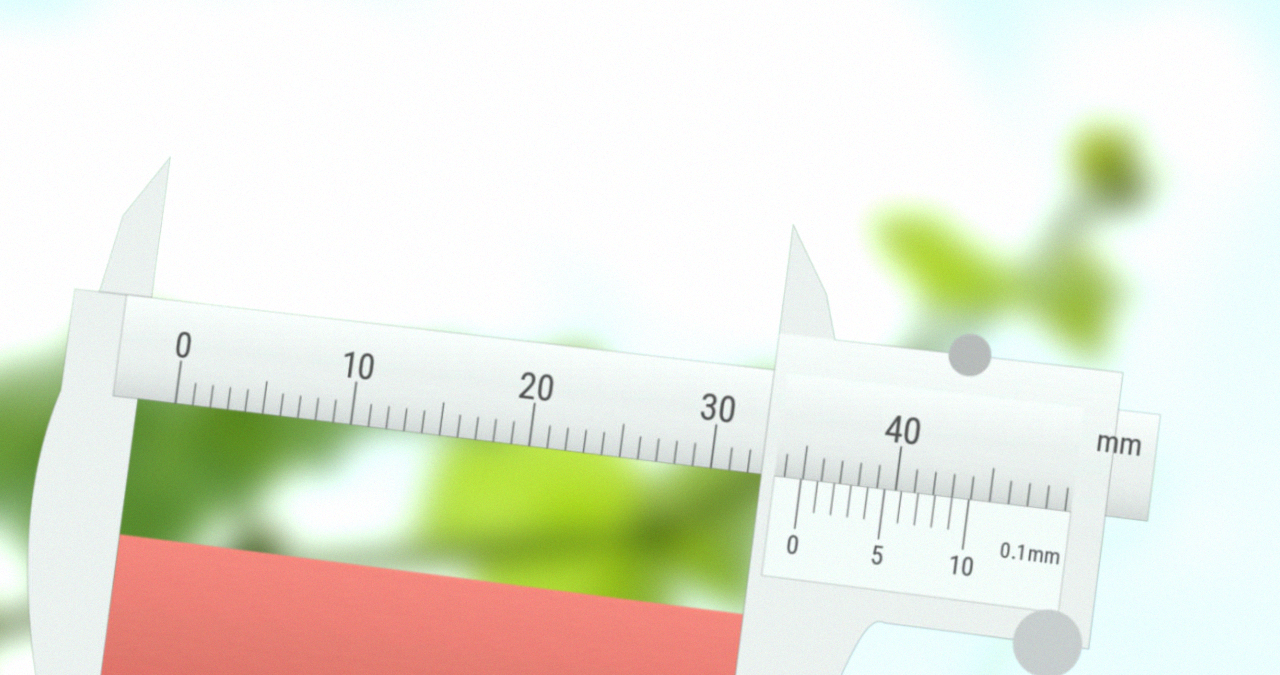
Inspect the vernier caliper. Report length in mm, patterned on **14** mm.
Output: **34.9** mm
